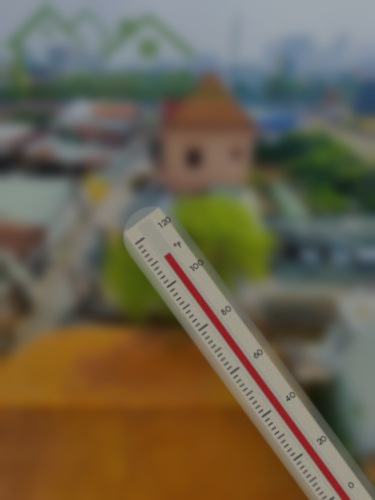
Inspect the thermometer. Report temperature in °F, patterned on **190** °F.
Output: **110** °F
